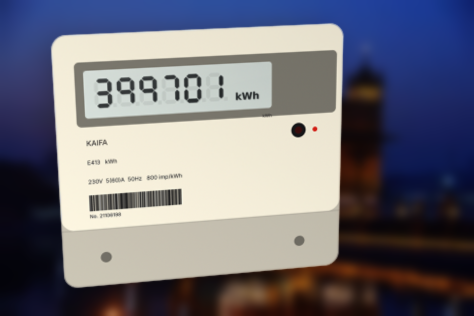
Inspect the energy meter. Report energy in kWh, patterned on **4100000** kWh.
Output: **399701** kWh
